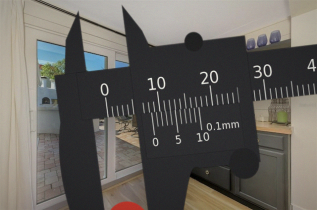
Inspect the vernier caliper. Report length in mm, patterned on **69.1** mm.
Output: **8.4** mm
